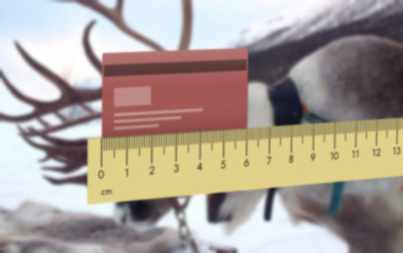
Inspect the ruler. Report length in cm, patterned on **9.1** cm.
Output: **6** cm
